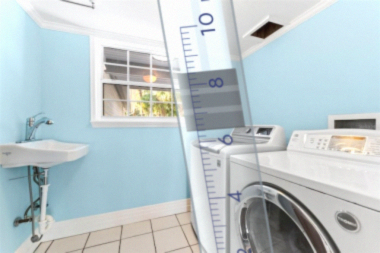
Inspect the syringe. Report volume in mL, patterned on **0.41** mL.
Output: **6.4** mL
